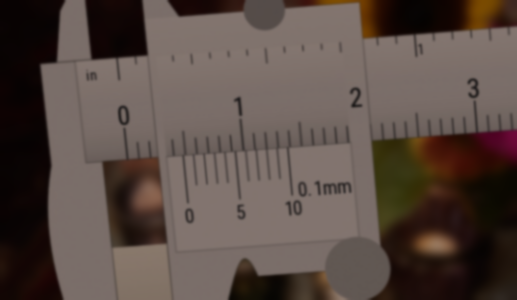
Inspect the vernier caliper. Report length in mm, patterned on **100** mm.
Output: **4.8** mm
